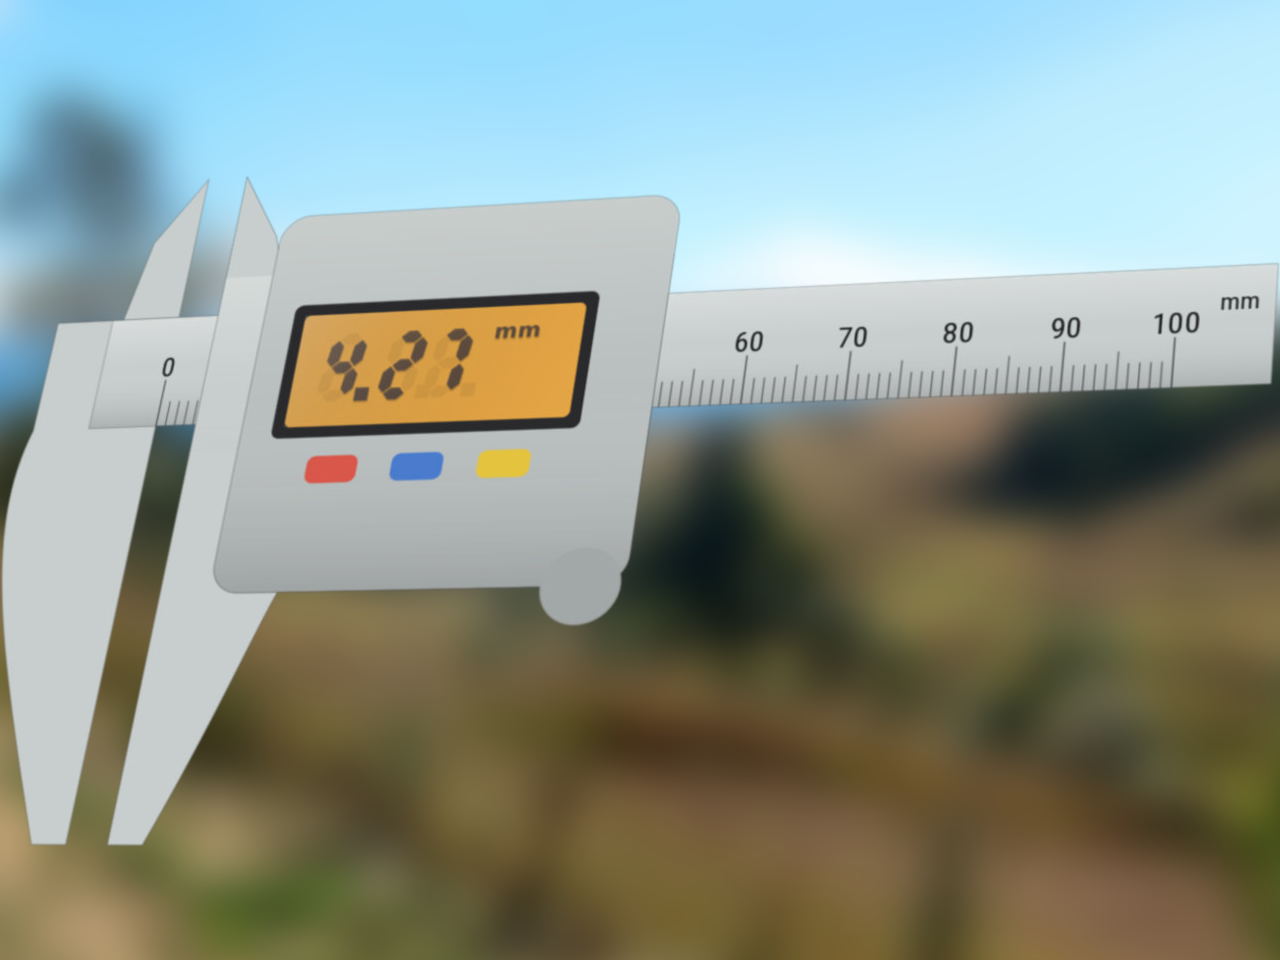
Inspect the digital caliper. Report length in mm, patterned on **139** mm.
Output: **4.27** mm
